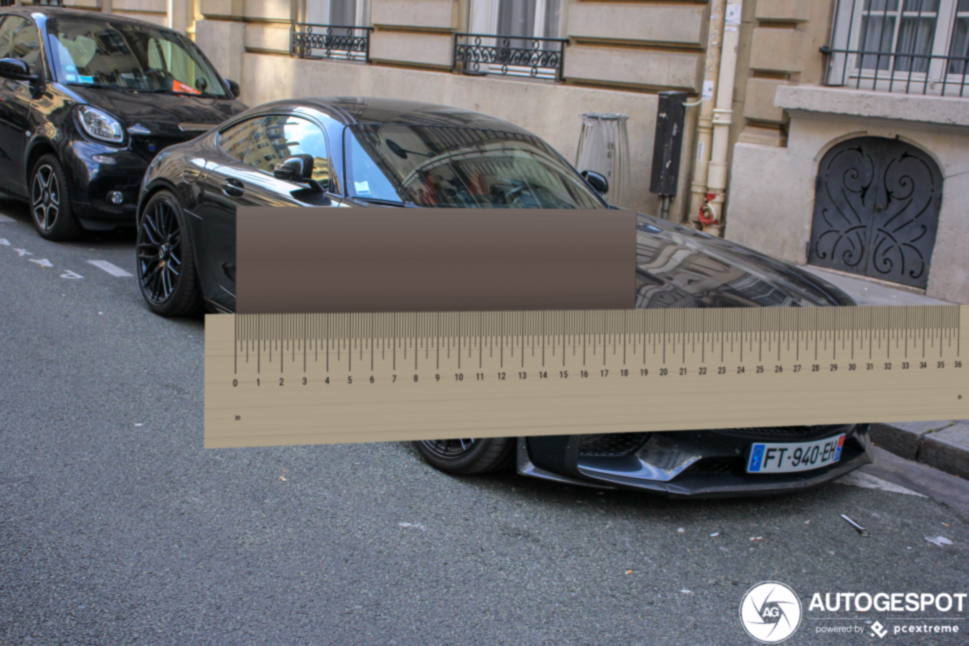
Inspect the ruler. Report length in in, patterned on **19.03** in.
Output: **18.5** in
